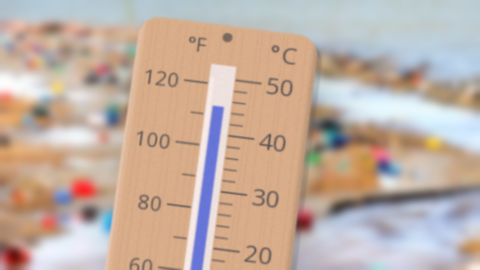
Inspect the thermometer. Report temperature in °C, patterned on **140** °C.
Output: **45** °C
